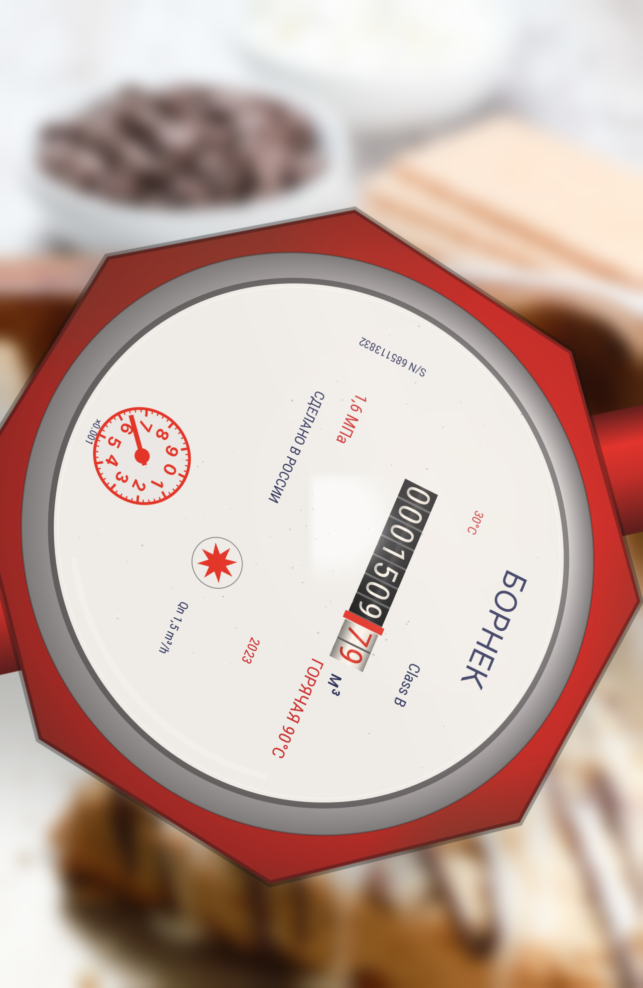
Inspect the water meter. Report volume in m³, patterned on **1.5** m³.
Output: **1509.796** m³
